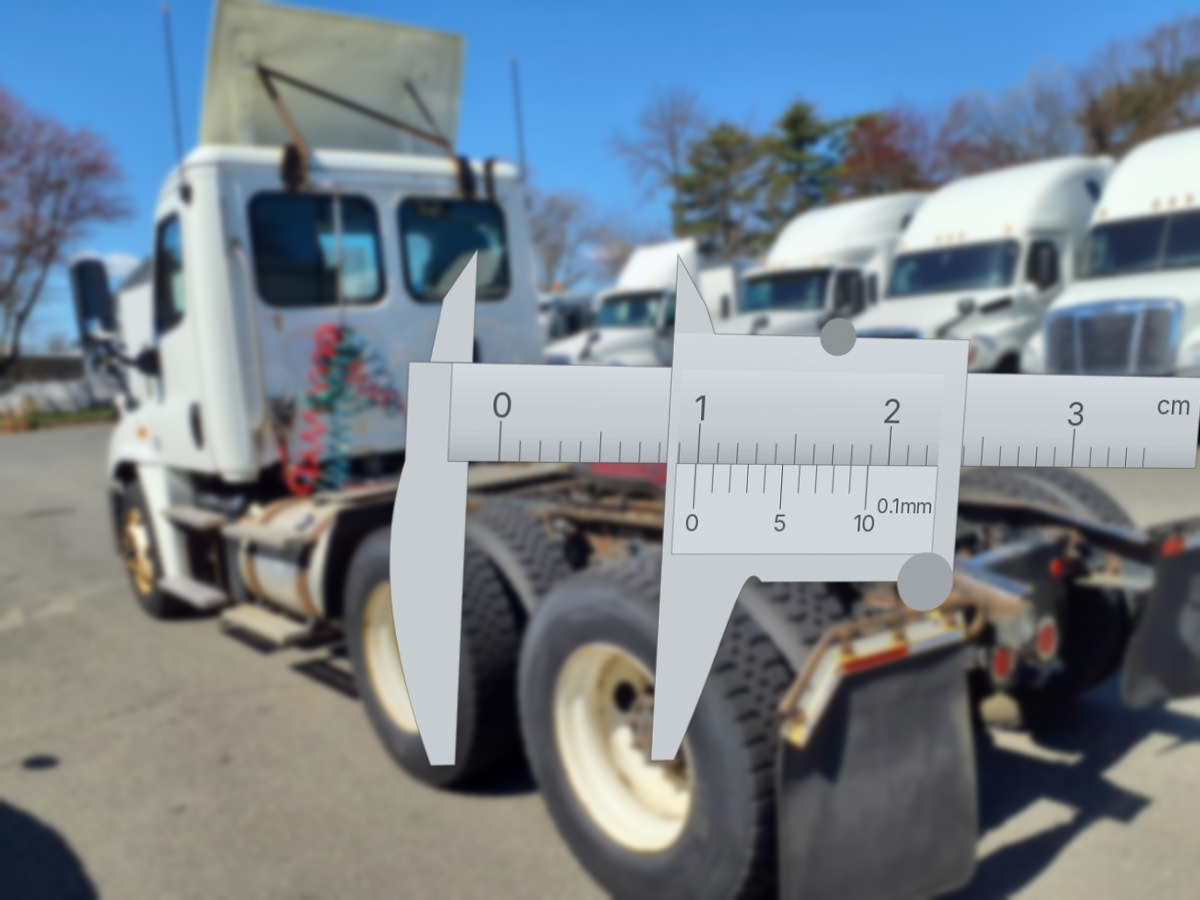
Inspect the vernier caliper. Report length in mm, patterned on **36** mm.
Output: **9.9** mm
